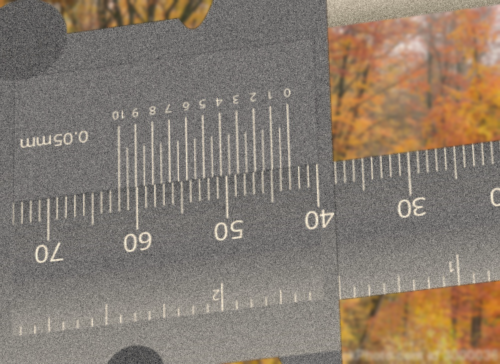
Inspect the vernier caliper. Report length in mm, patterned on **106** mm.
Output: **43.0** mm
